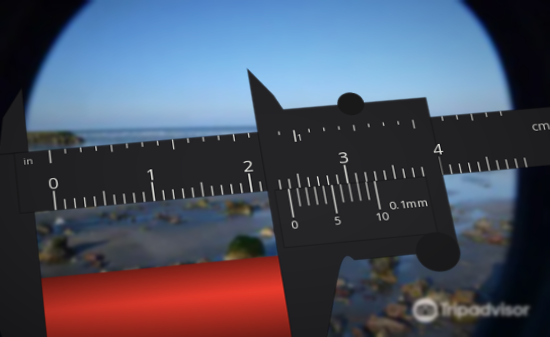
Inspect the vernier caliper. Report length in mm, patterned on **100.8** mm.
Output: **23.8** mm
